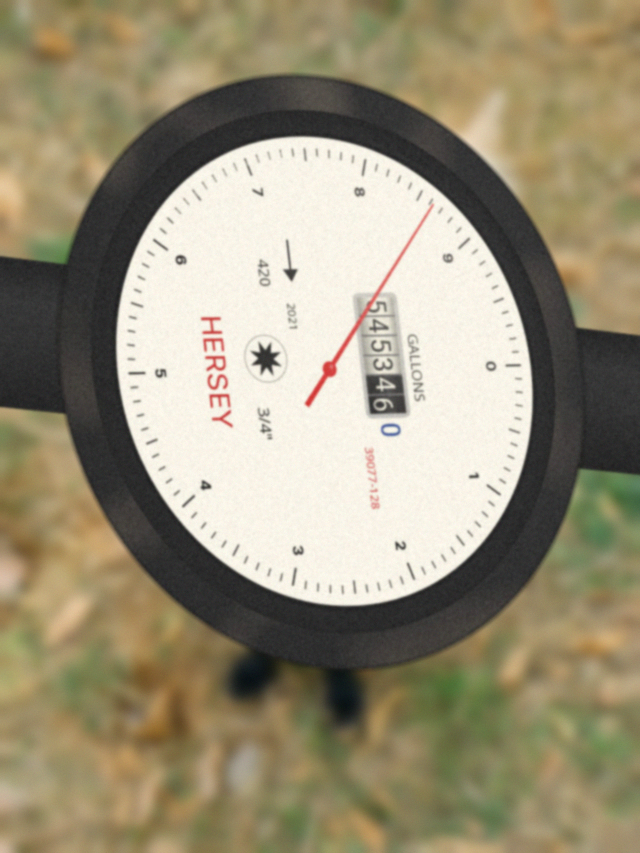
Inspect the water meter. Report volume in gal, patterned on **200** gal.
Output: **5453458.6** gal
